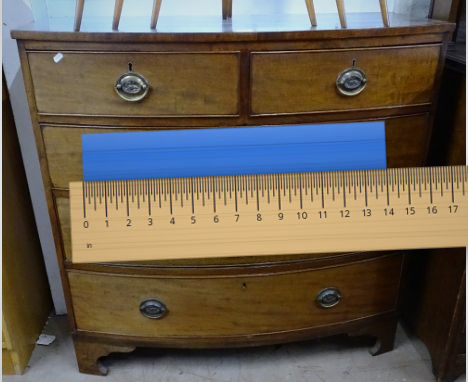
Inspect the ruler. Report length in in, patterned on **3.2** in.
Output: **14** in
